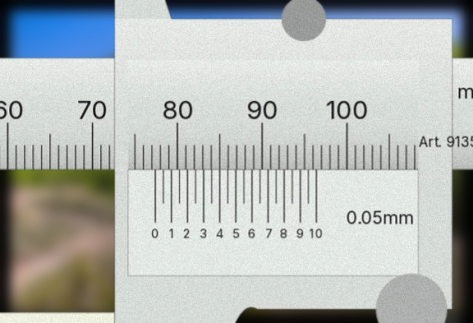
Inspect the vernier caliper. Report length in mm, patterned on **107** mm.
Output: **77.4** mm
